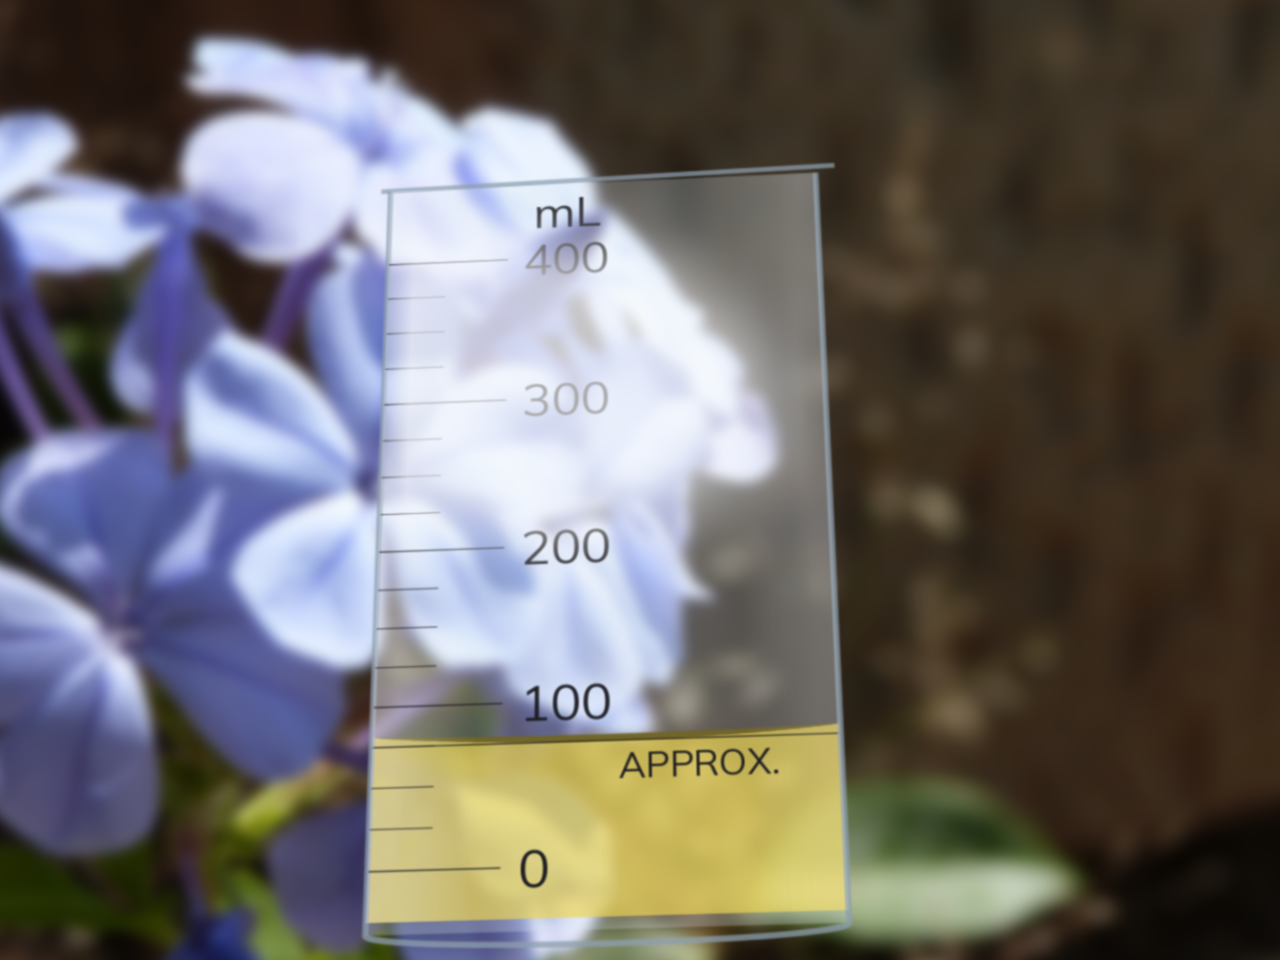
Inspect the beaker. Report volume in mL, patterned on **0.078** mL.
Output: **75** mL
